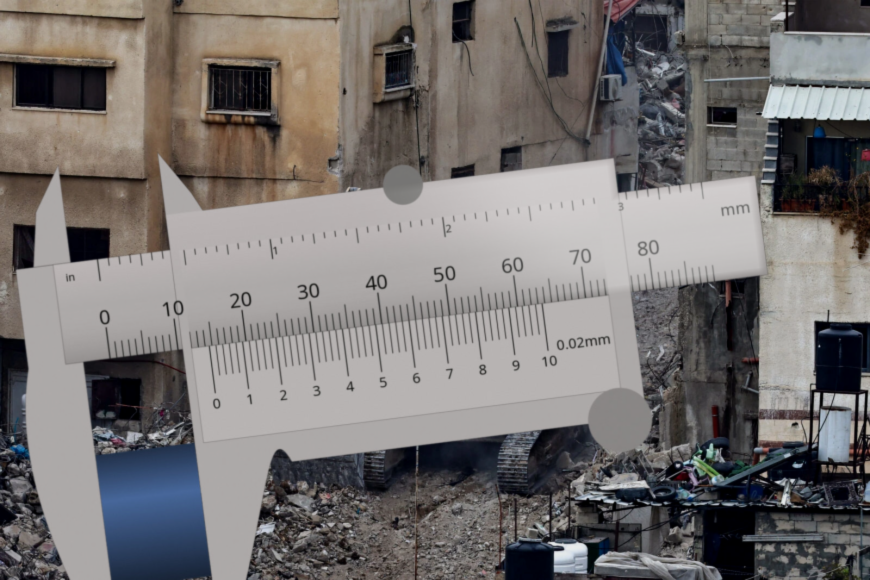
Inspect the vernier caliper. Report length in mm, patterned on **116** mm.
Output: **14.6** mm
